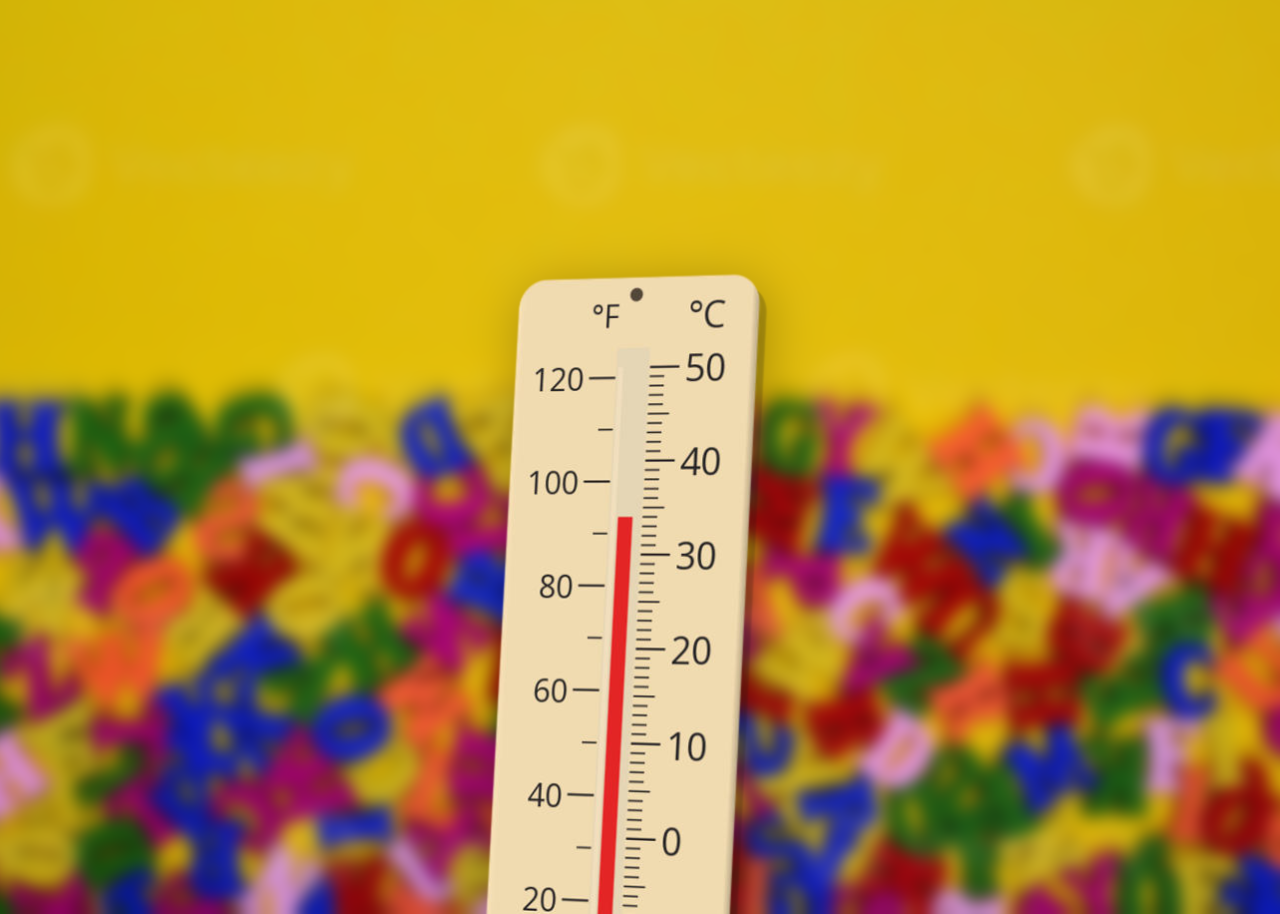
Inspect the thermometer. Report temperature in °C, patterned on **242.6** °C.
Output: **34** °C
